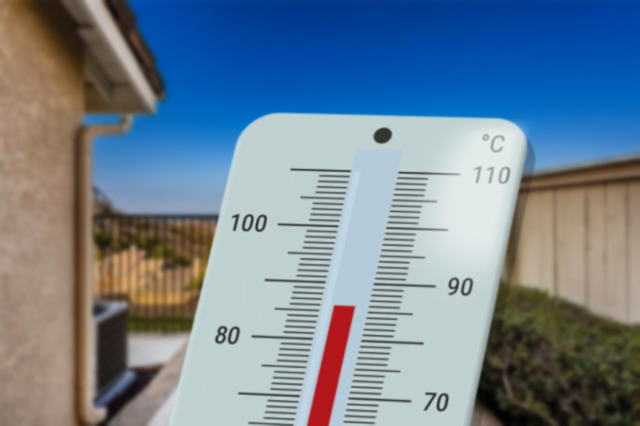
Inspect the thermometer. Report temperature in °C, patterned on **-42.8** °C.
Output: **86** °C
